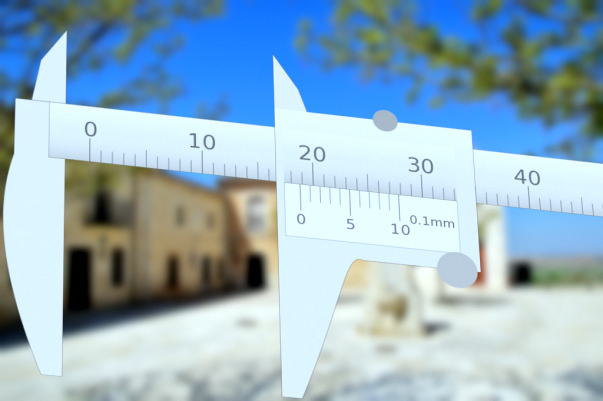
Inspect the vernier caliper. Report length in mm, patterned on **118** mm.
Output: **18.8** mm
